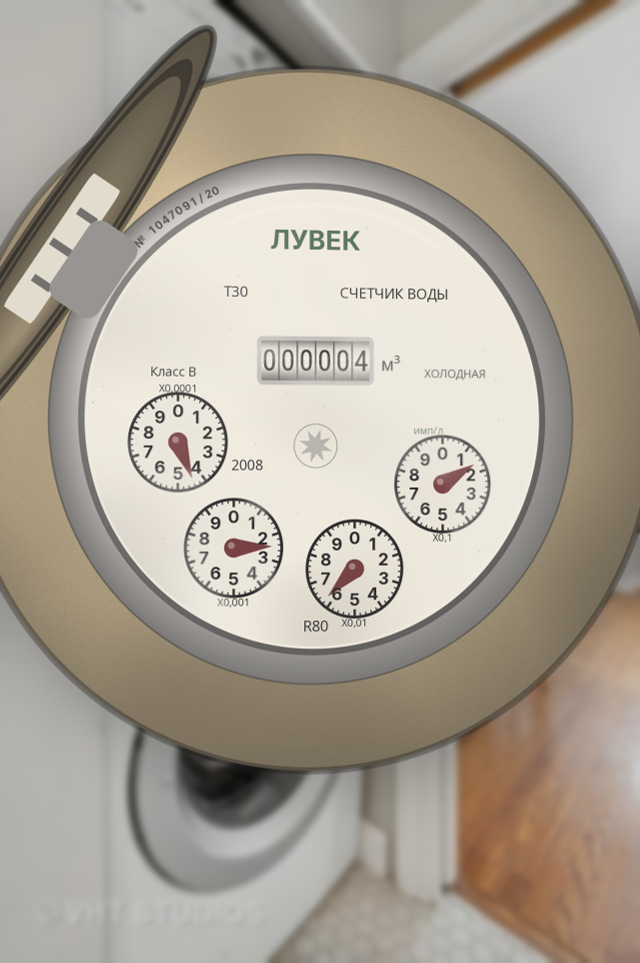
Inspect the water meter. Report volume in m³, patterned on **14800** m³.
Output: **4.1624** m³
